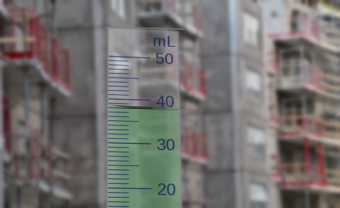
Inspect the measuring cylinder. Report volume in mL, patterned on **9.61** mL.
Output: **38** mL
